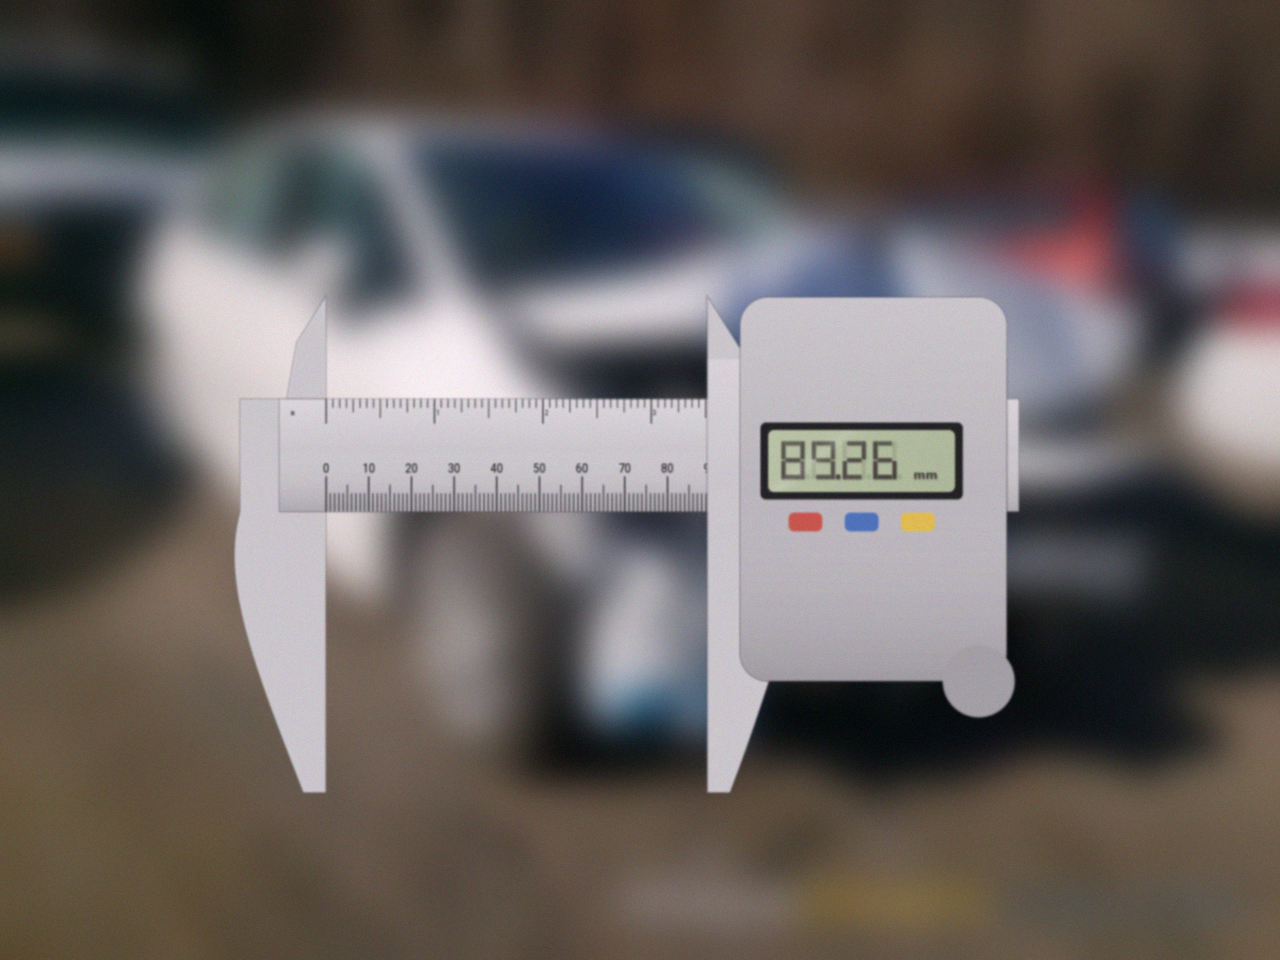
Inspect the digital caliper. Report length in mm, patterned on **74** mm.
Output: **89.26** mm
